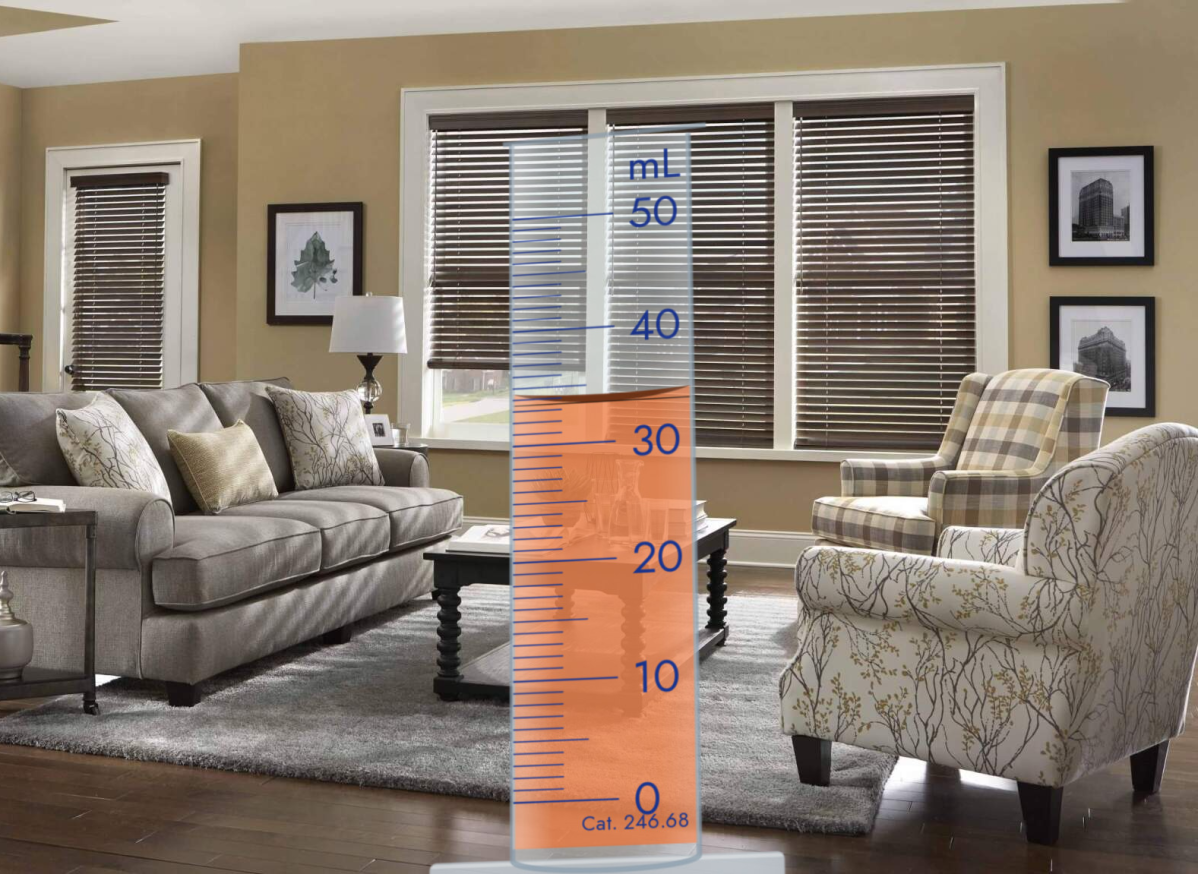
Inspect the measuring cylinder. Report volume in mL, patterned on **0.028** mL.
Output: **33.5** mL
